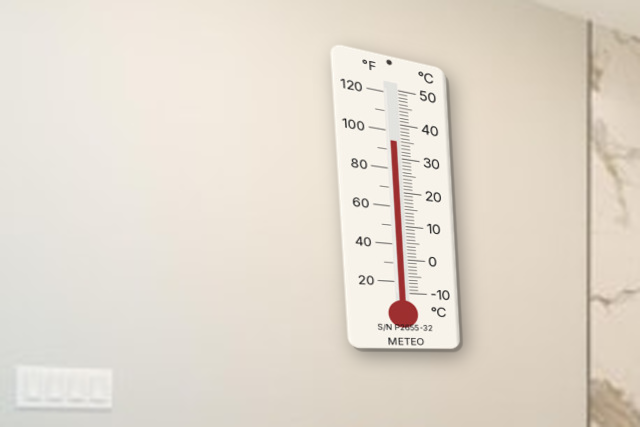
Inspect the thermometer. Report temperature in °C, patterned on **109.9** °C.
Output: **35** °C
